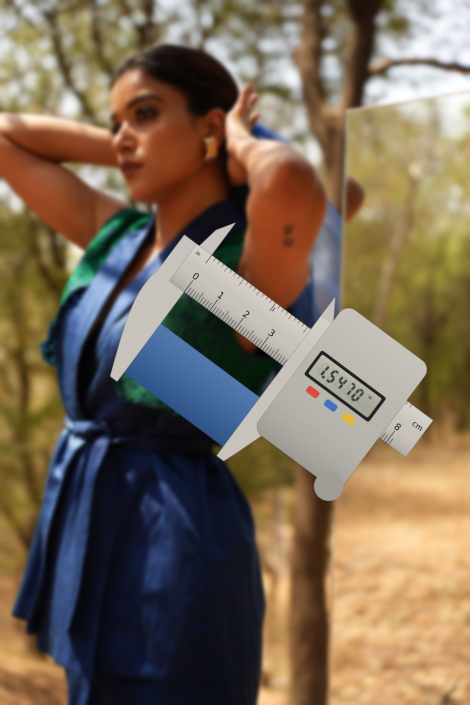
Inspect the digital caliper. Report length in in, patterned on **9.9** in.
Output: **1.5470** in
